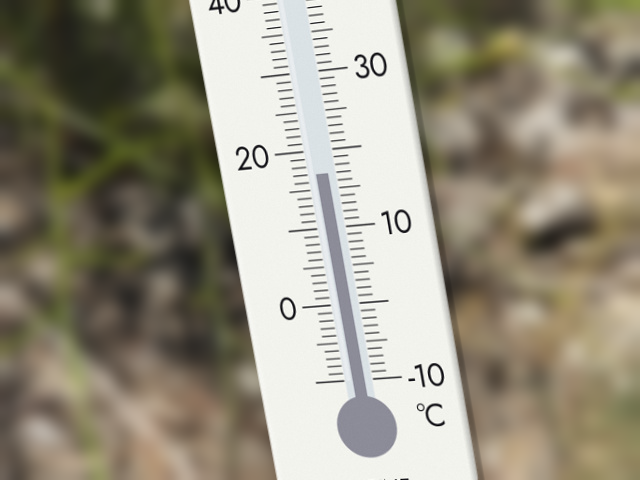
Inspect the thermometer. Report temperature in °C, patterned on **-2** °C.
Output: **17** °C
